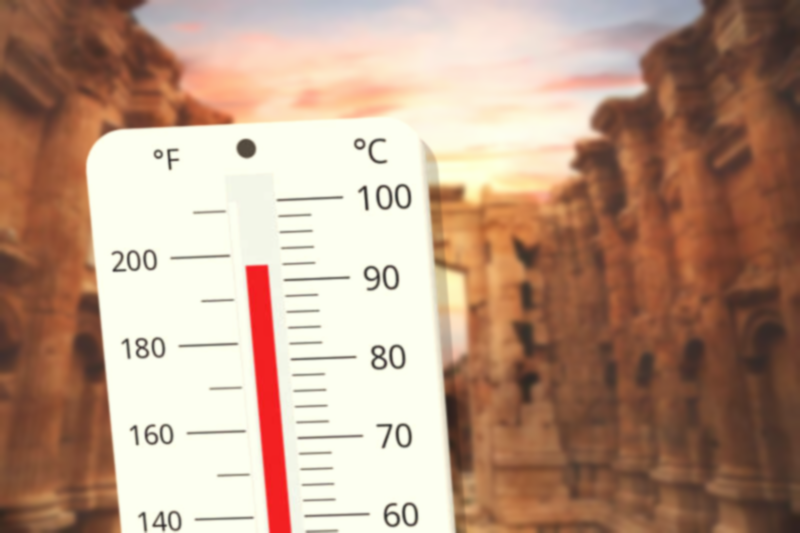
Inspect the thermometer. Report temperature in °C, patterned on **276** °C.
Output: **92** °C
